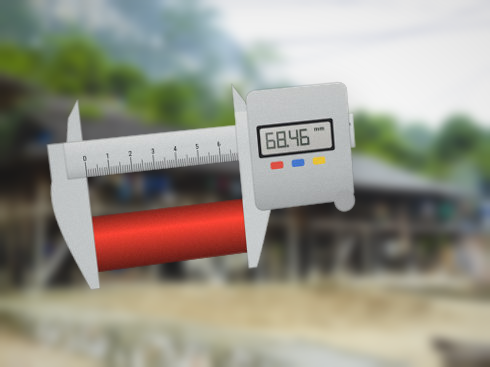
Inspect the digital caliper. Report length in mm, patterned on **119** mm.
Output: **68.46** mm
